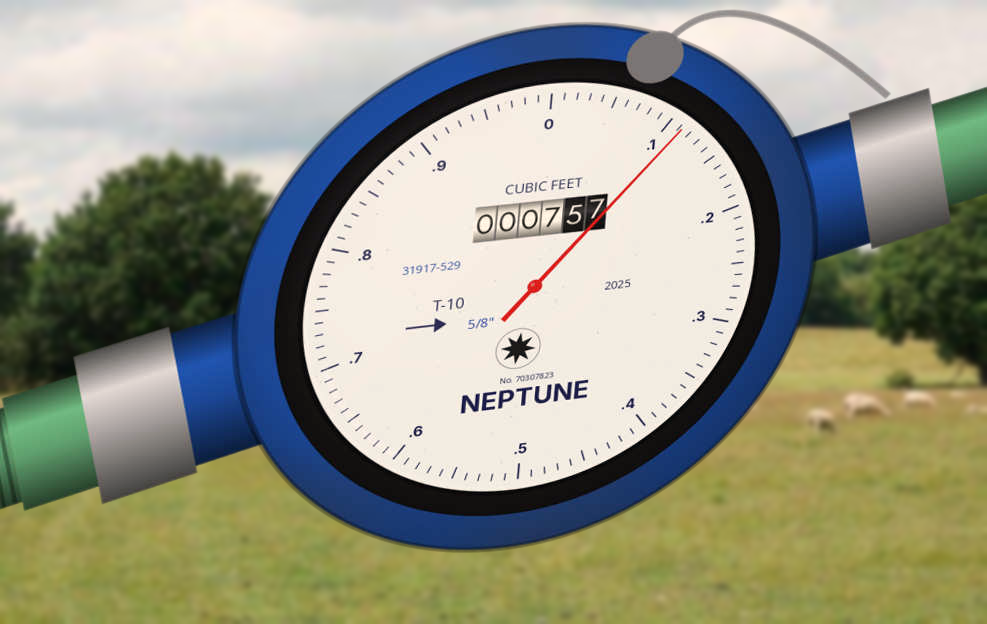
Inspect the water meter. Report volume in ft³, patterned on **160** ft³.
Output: **757.11** ft³
